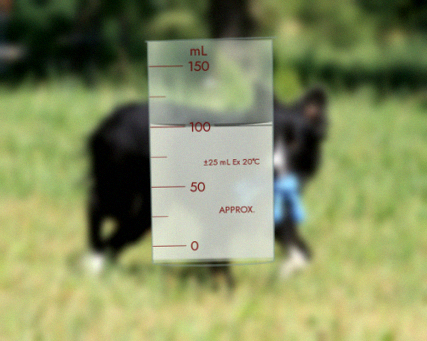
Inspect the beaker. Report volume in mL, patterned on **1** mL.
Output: **100** mL
